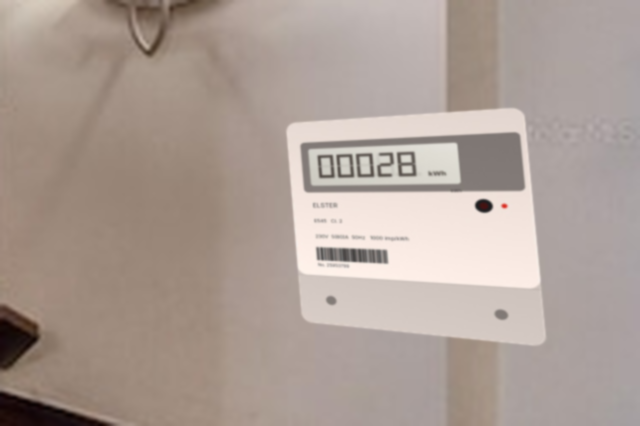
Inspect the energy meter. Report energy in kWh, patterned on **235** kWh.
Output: **28** kWh
